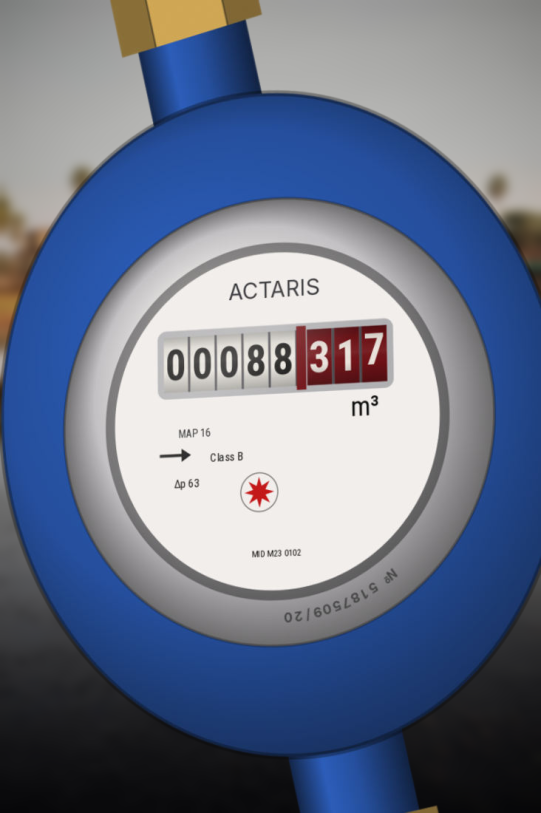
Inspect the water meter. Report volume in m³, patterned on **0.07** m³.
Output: **88.317** m³
